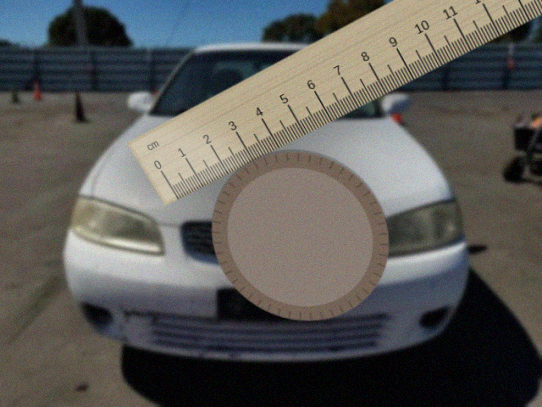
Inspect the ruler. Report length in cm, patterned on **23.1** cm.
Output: **6** cm
